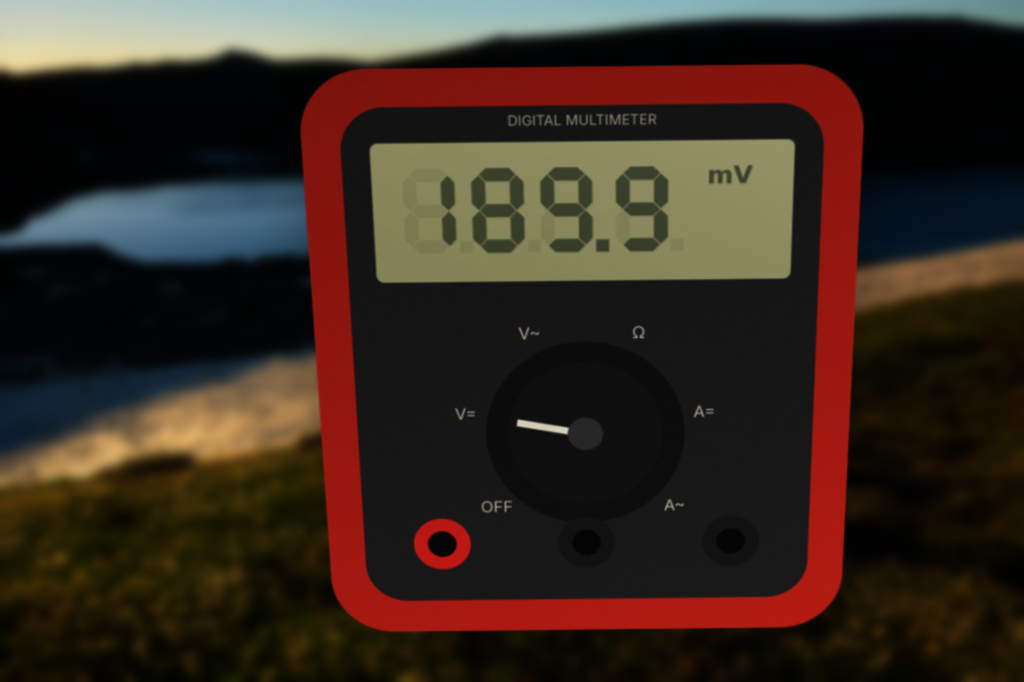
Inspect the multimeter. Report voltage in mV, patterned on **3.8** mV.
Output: **189.9** mV
